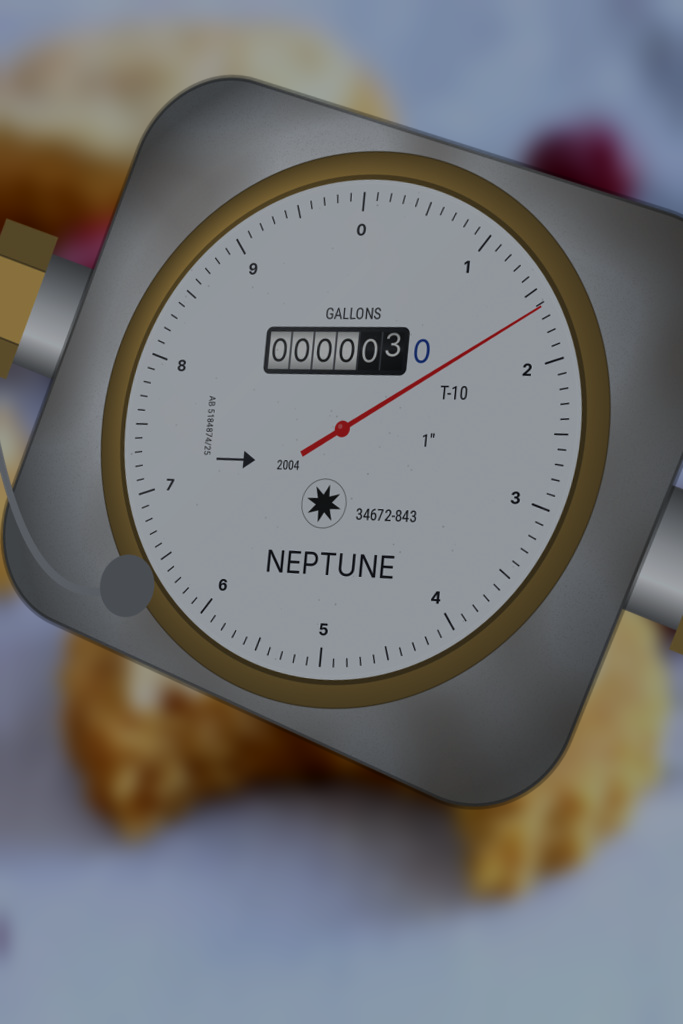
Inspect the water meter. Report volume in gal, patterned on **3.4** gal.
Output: **31.6** gal
